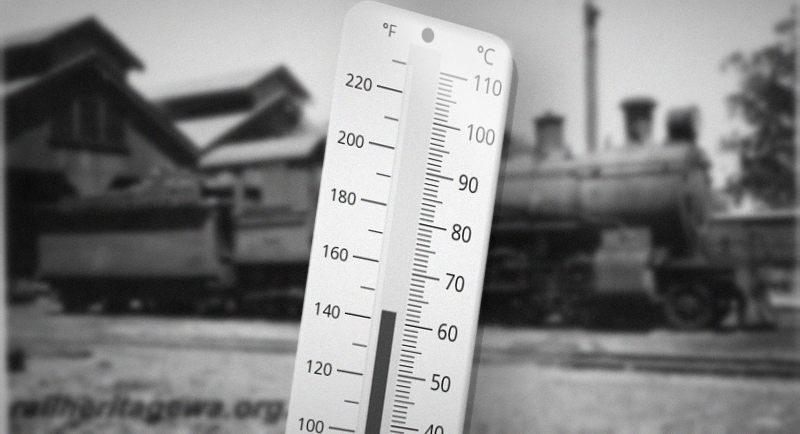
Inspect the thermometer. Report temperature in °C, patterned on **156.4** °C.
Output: **62** °C
